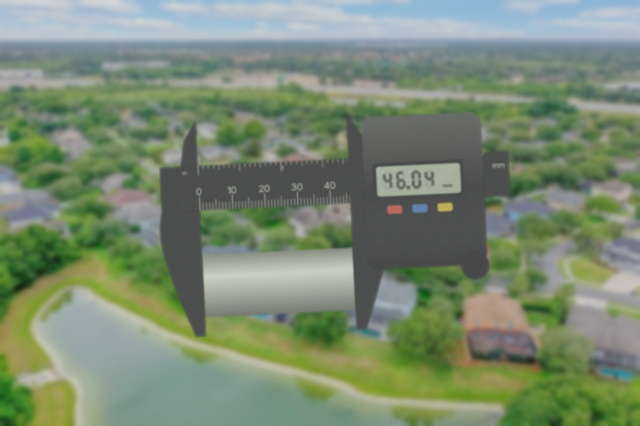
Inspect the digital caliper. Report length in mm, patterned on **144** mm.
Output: **46.04** mm
